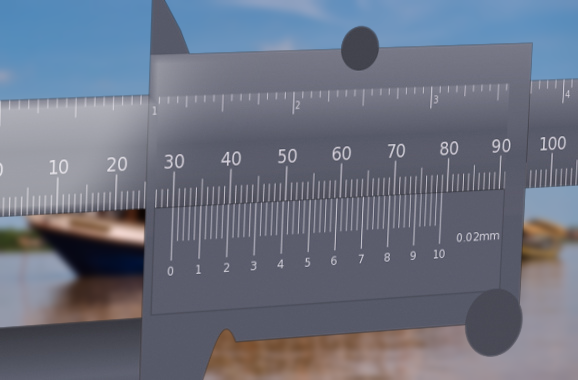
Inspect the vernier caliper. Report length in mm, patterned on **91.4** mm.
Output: **30.0** mm
